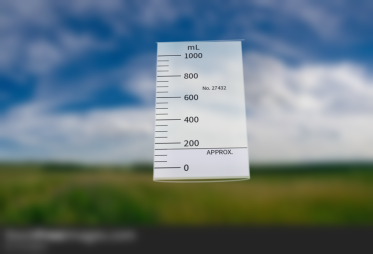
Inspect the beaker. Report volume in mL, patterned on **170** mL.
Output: **150** mL
